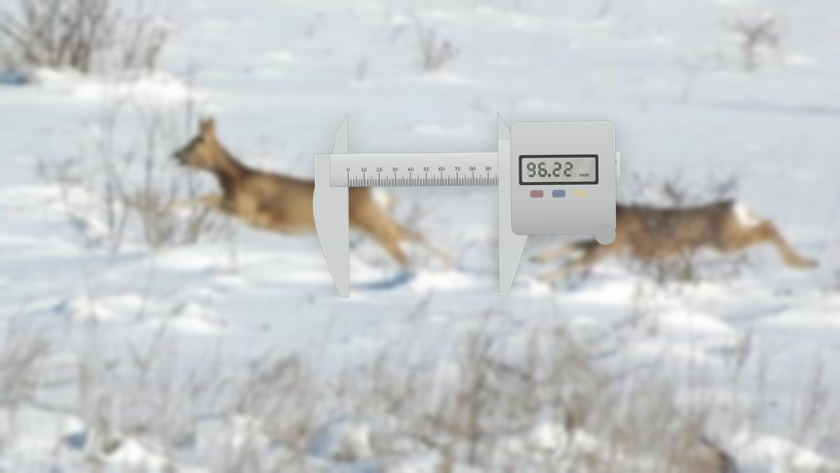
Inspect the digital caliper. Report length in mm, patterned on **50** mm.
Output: **96.22** mm
